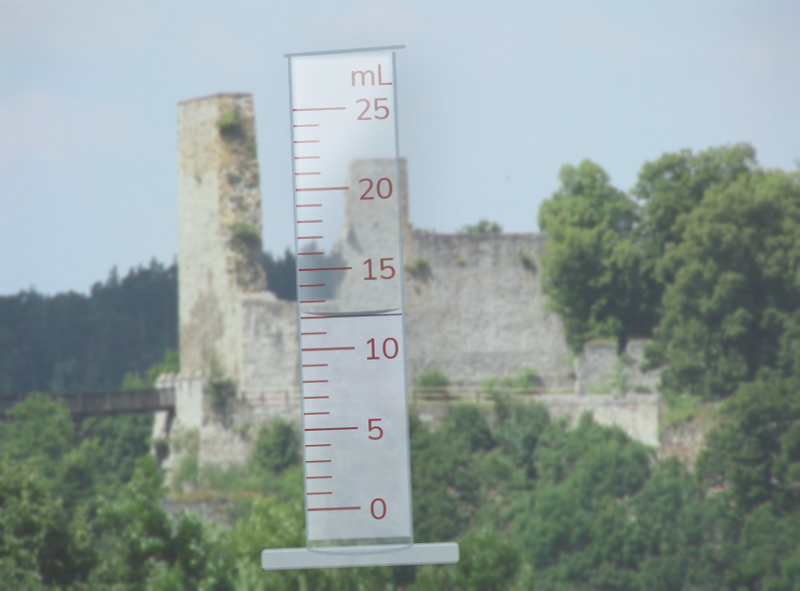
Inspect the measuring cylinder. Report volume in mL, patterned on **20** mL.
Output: **12** mL
